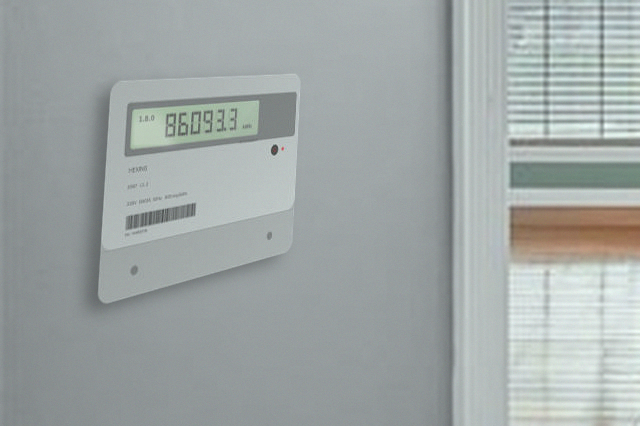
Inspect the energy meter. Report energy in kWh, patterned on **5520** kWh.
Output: **86093.3** kWh
